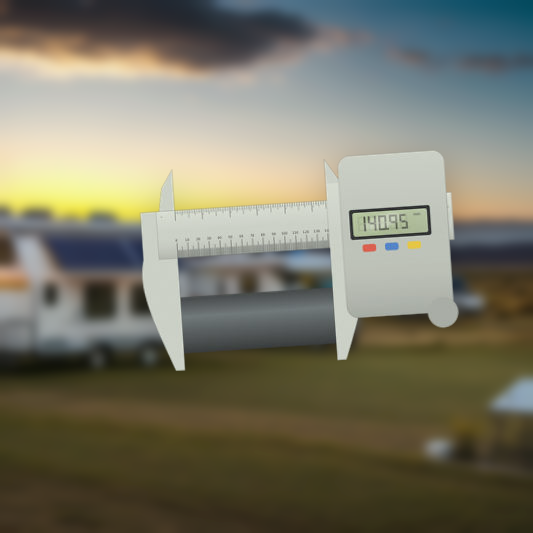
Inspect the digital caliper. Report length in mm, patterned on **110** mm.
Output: **140.95** mm
